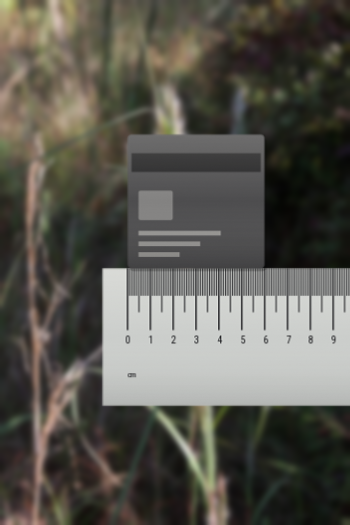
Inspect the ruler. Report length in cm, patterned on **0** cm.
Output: **6** cm
